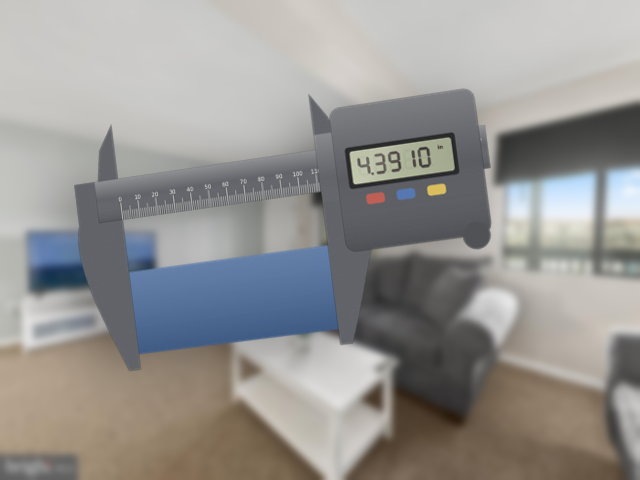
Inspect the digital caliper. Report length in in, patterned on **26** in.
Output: **4.3910** in
